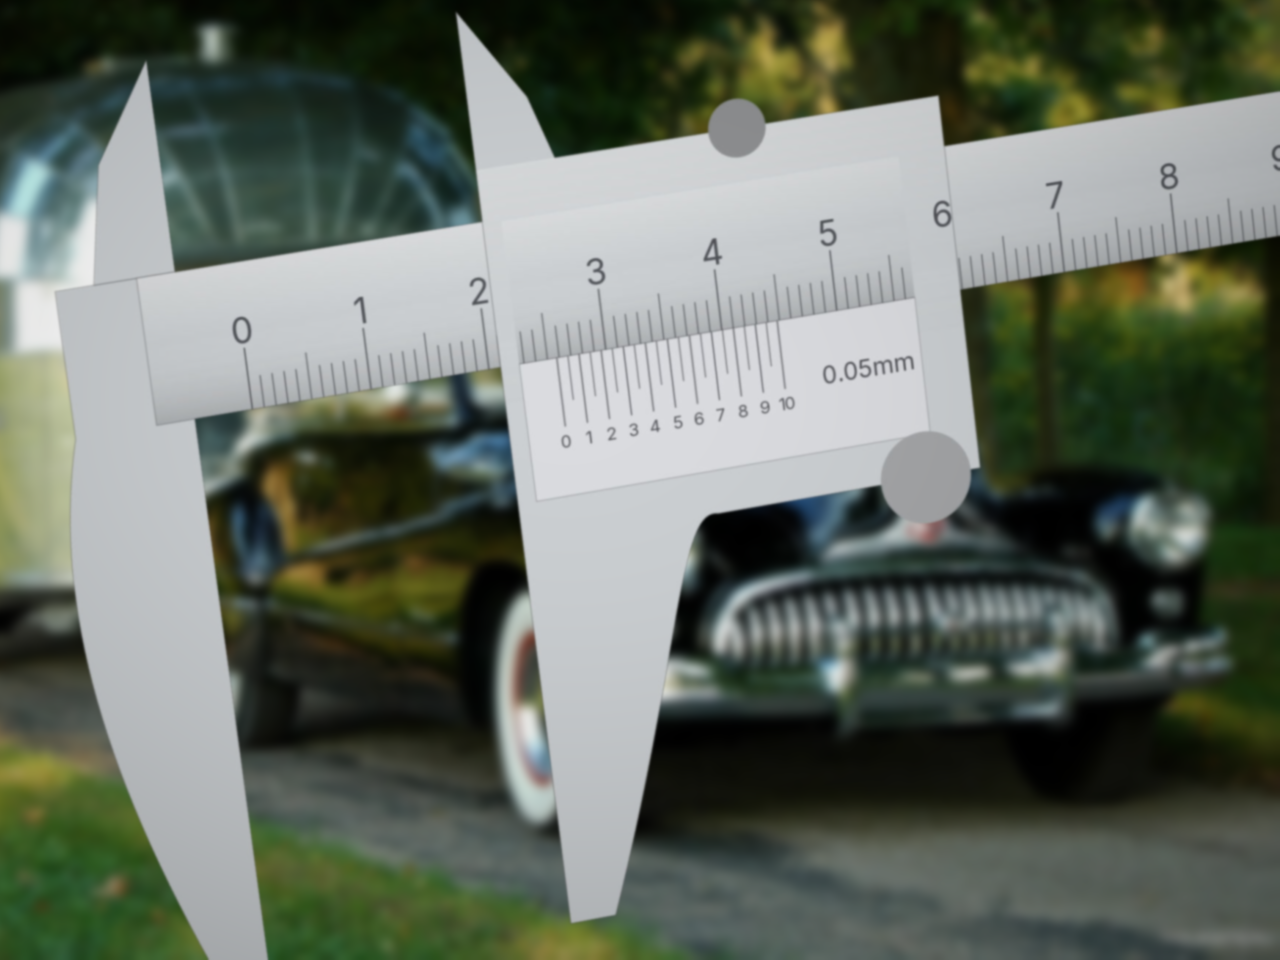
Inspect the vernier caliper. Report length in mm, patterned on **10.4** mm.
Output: **25.8** mm
